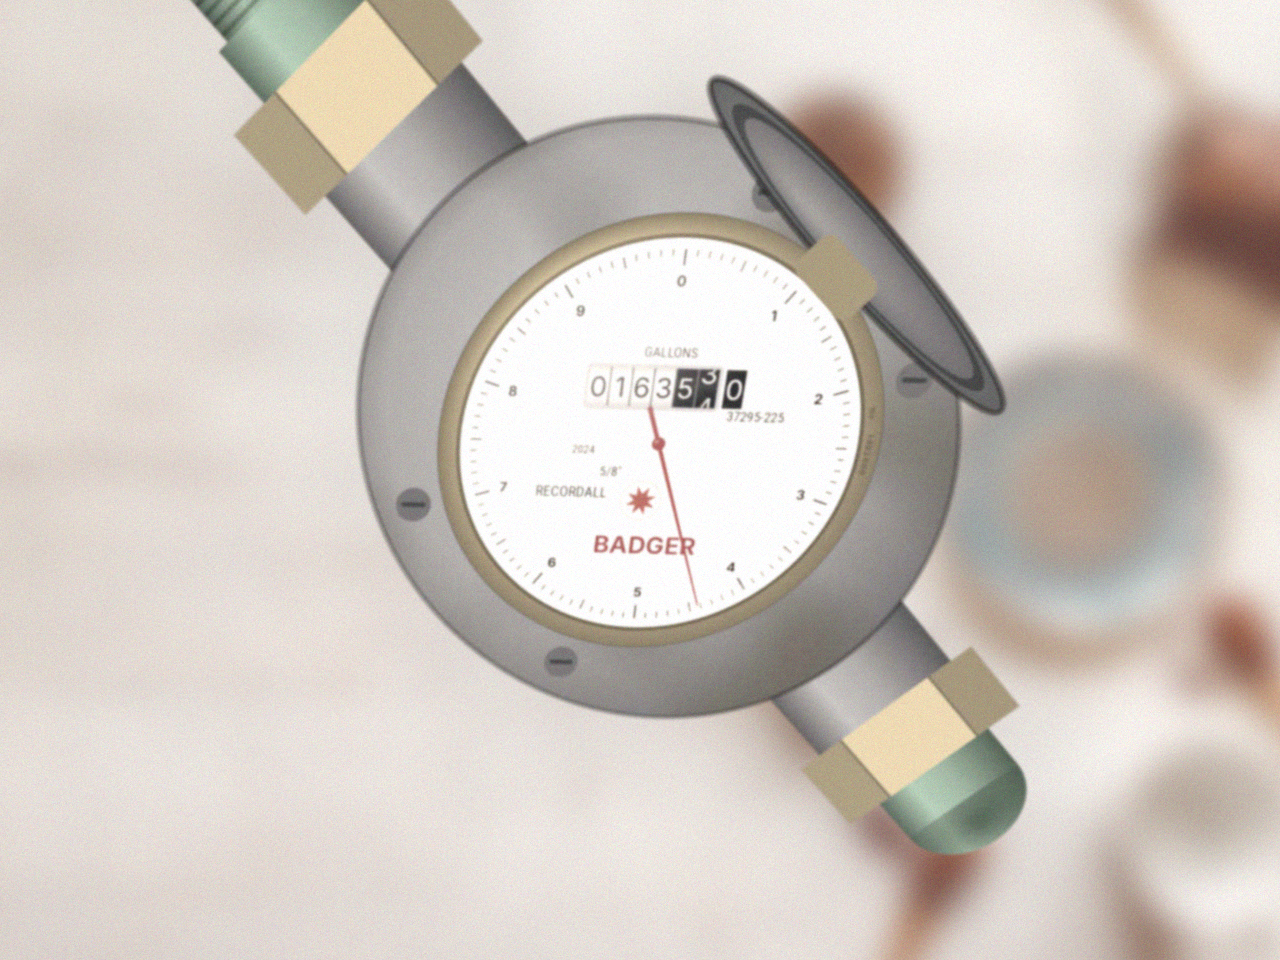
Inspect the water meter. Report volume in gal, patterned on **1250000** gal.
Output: **163534.4** gal
